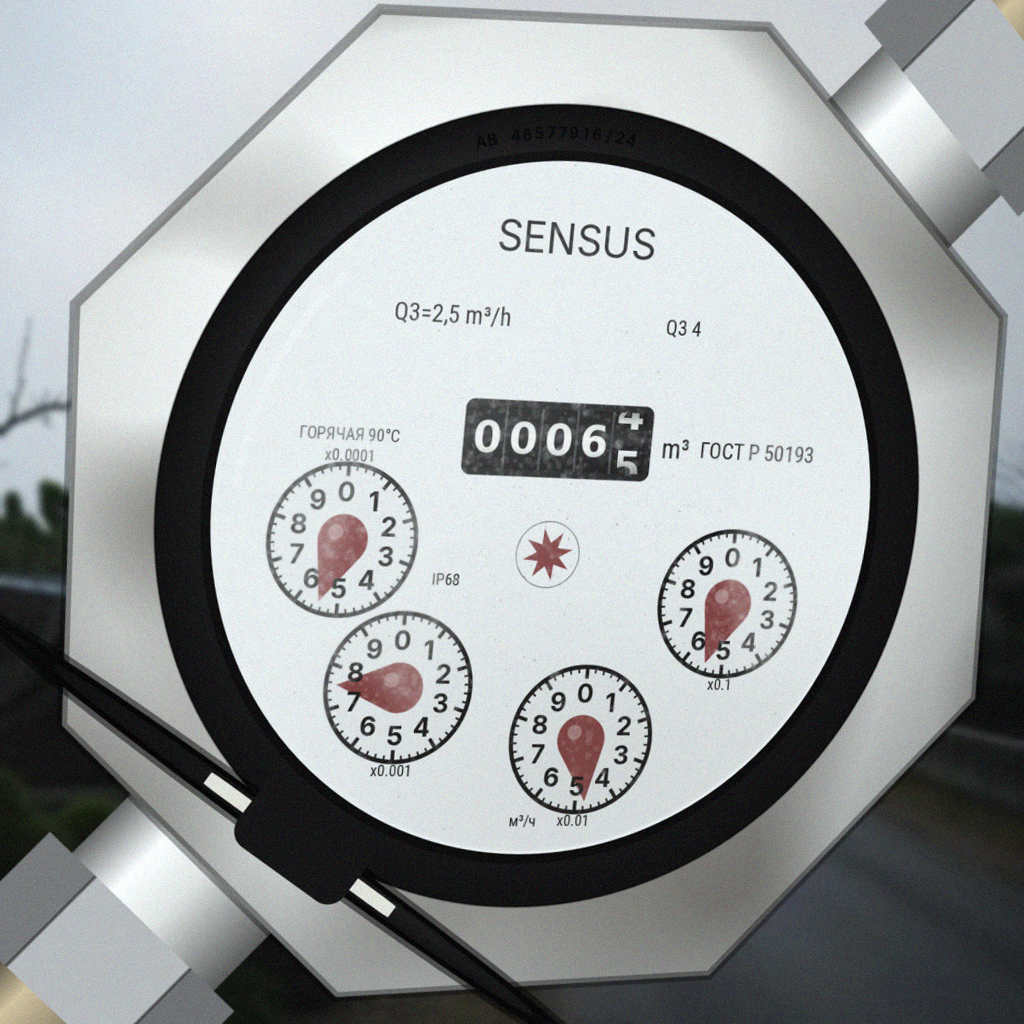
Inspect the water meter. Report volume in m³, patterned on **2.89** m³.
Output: **64.5475** m³
